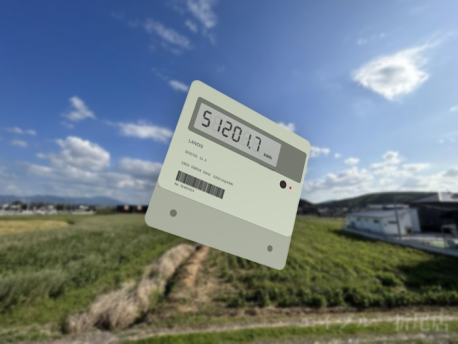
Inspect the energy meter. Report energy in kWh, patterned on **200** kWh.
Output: **51201.7** kWh
